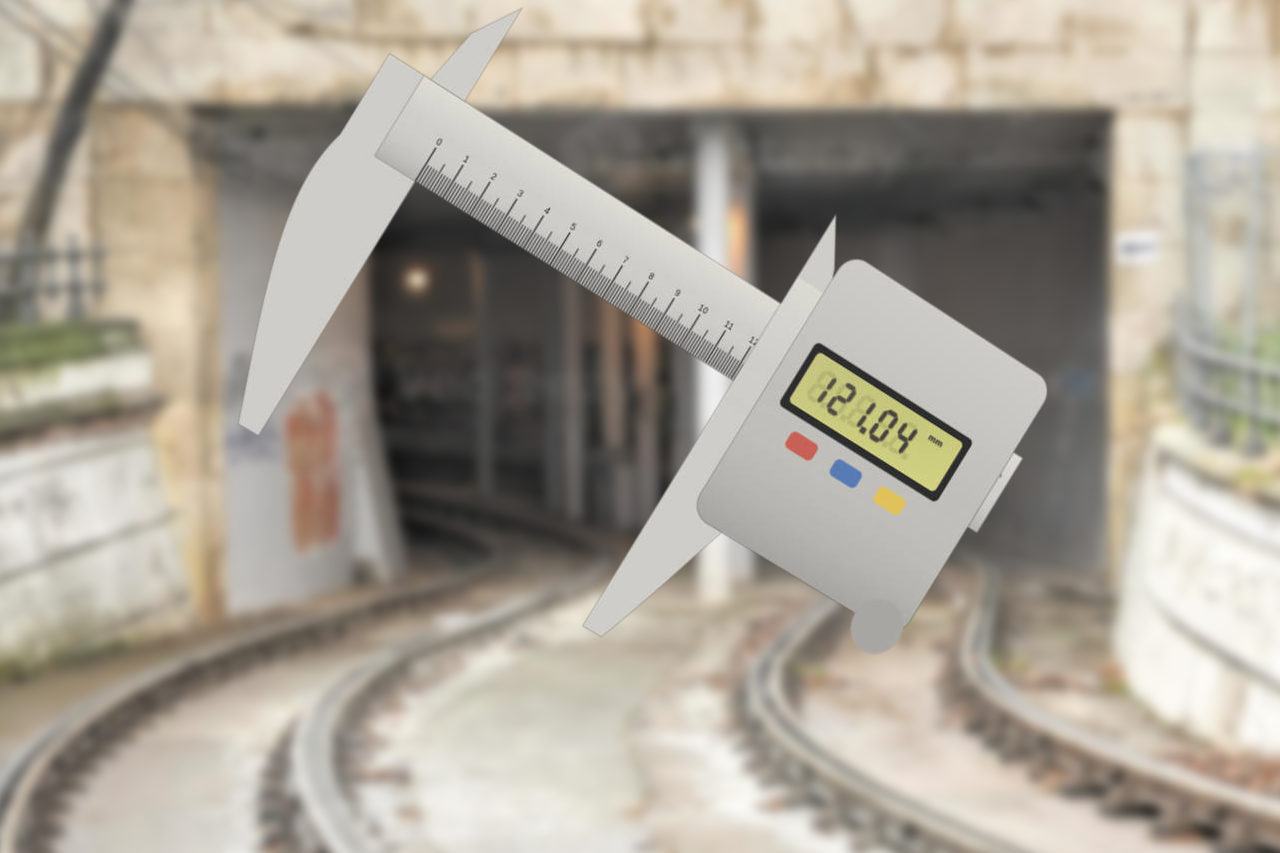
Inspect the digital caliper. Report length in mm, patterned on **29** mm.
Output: **121.04** mm
